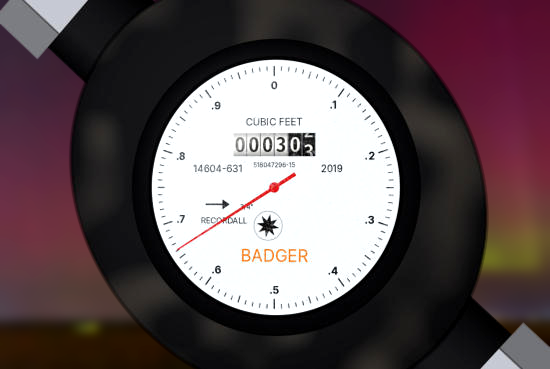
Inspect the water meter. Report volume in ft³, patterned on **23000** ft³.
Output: **302.66** ft³
